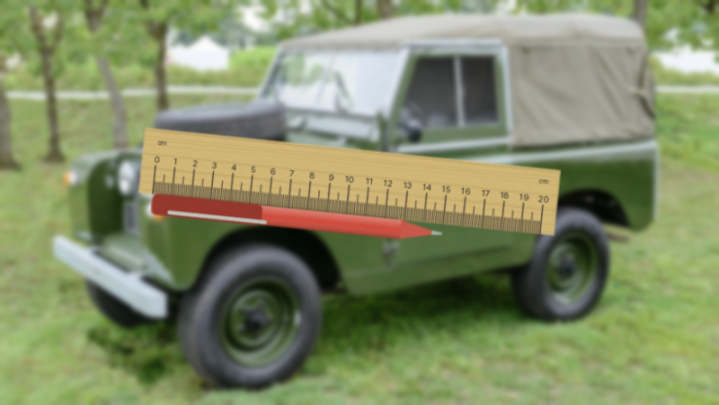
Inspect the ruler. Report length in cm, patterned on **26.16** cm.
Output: **15** cm
